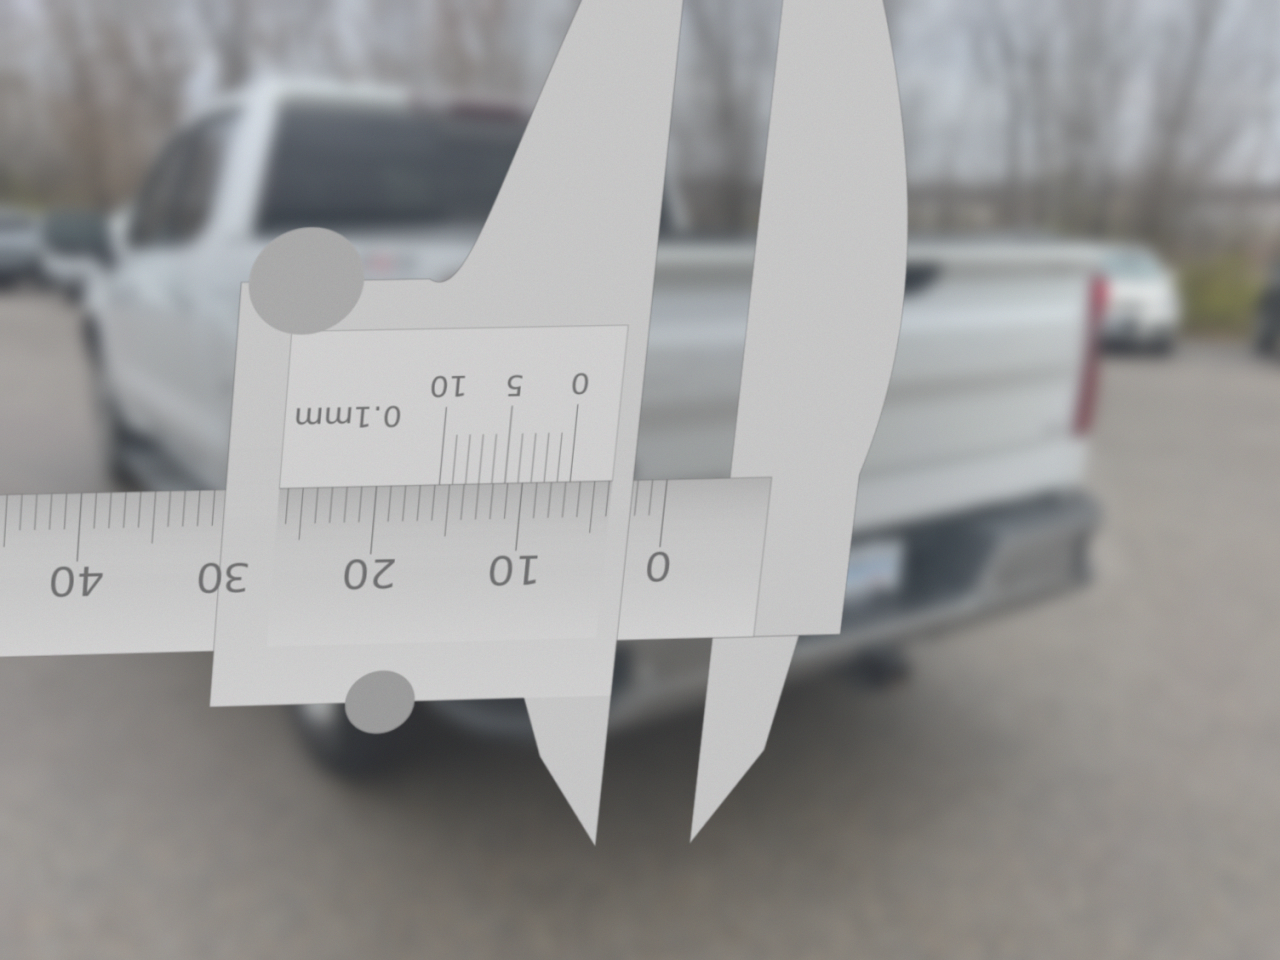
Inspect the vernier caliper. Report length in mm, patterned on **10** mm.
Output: **6.7** mm
